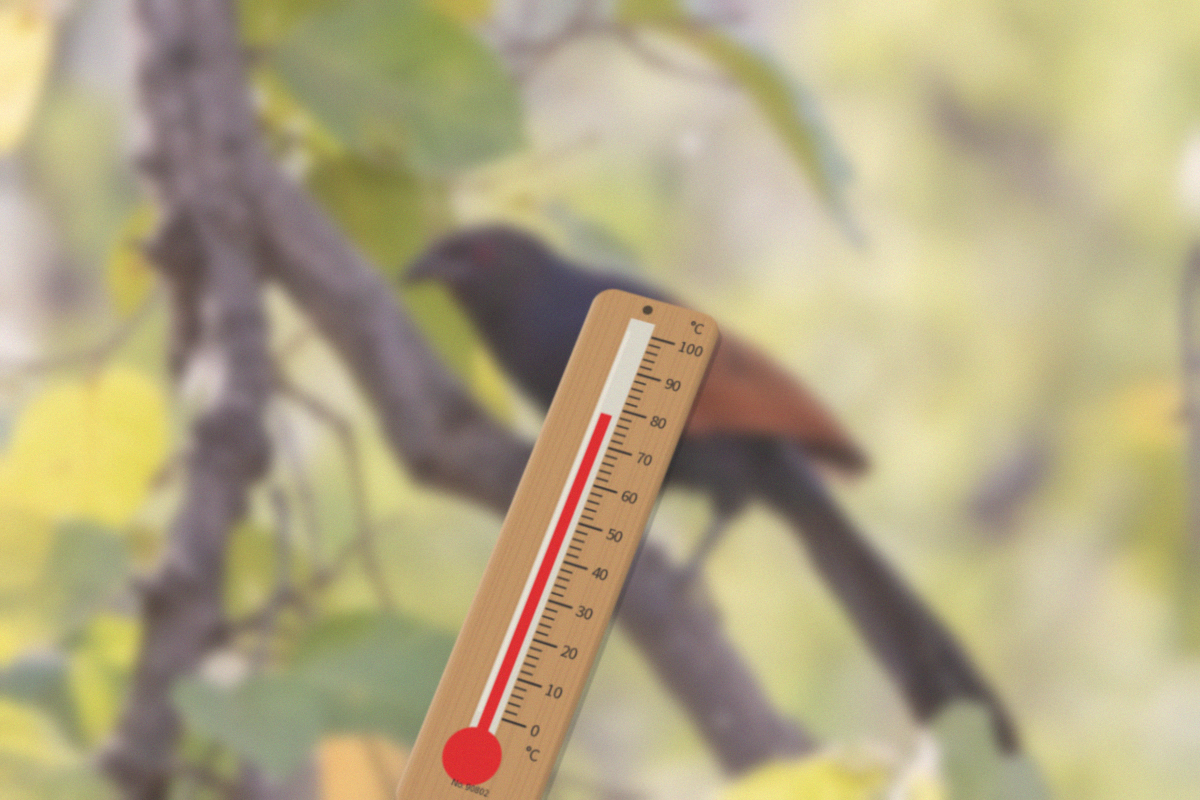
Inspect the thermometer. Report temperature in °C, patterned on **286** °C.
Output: **78** °C
